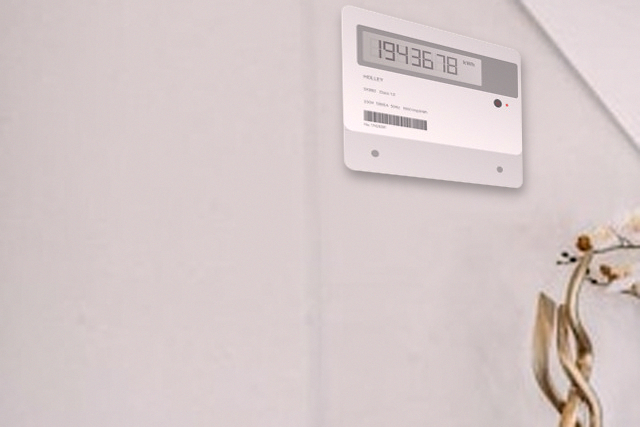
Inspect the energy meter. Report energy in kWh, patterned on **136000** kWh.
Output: **1943678** kWh
